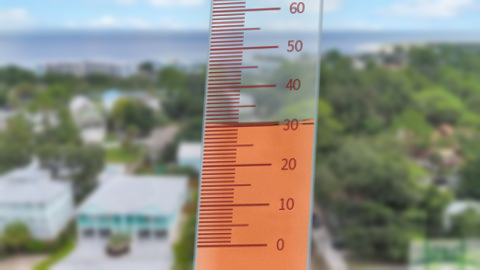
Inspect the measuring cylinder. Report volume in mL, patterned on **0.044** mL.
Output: **30** mL
